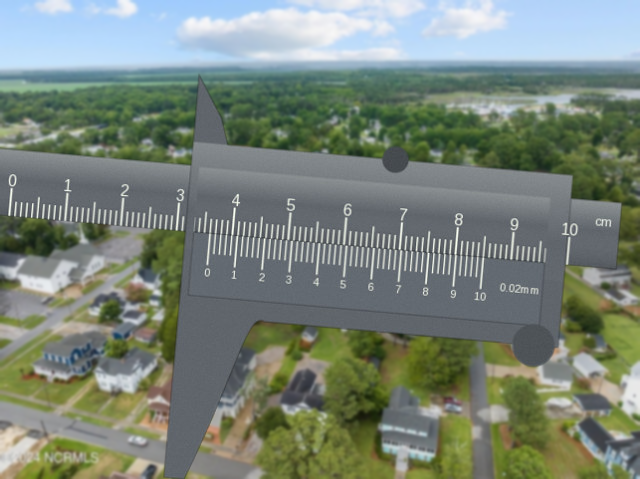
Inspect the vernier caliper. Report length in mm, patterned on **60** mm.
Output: **36.0** mm
